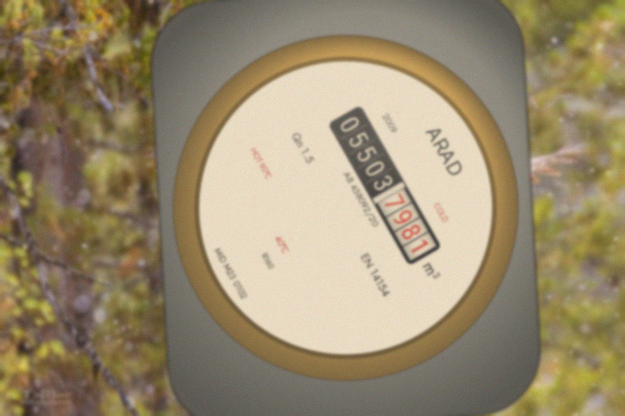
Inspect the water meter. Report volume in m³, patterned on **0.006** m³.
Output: **5503.7981** m³
